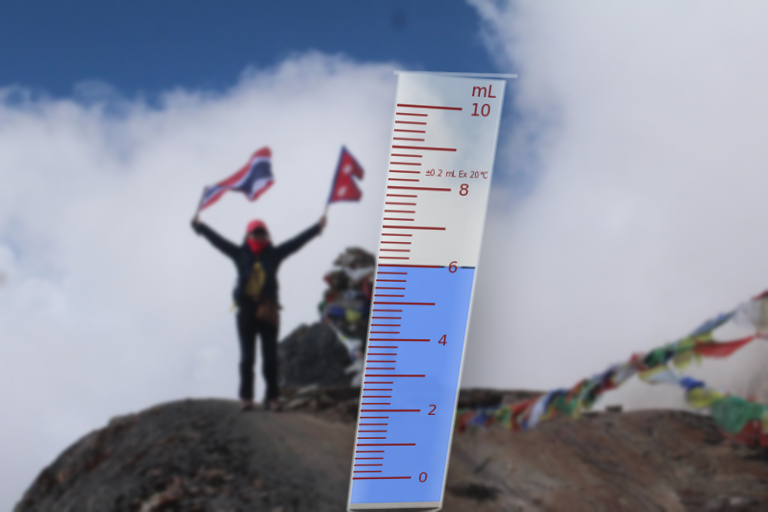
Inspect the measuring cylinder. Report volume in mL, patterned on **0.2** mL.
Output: **6** mL
